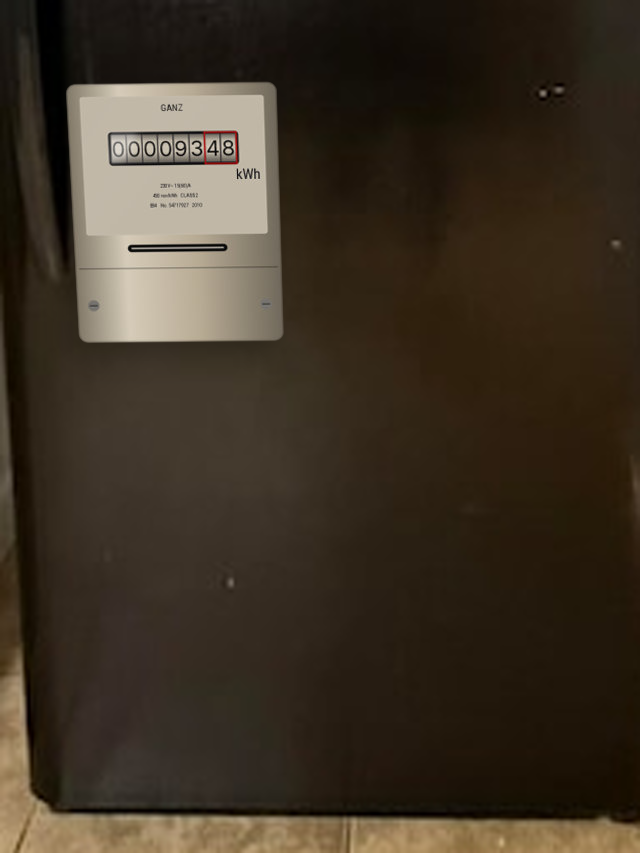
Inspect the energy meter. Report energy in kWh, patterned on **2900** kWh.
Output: **93.48** kWh
